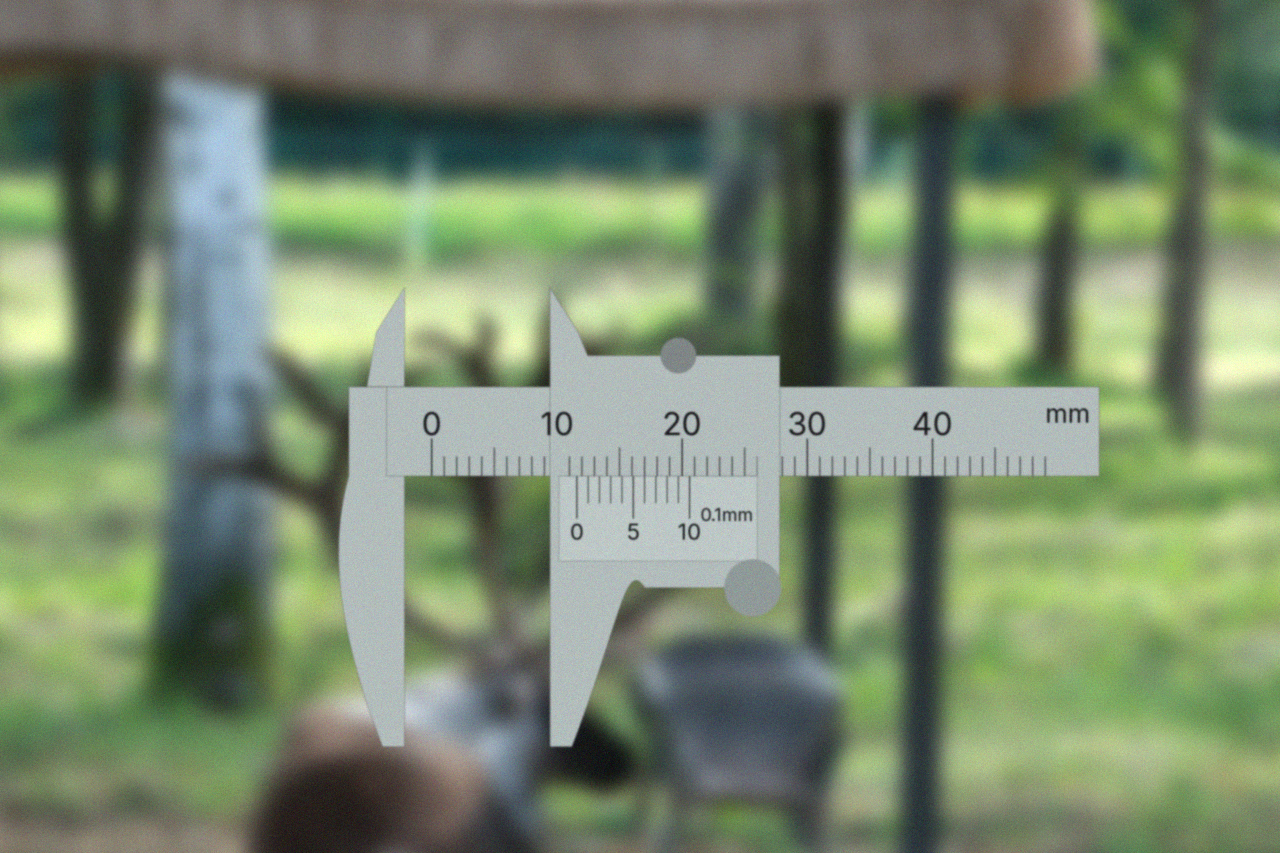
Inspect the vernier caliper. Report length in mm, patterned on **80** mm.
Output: **11.6** mm
